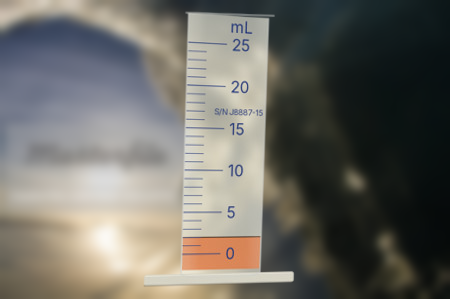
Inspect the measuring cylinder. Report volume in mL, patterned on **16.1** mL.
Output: **2** mL
